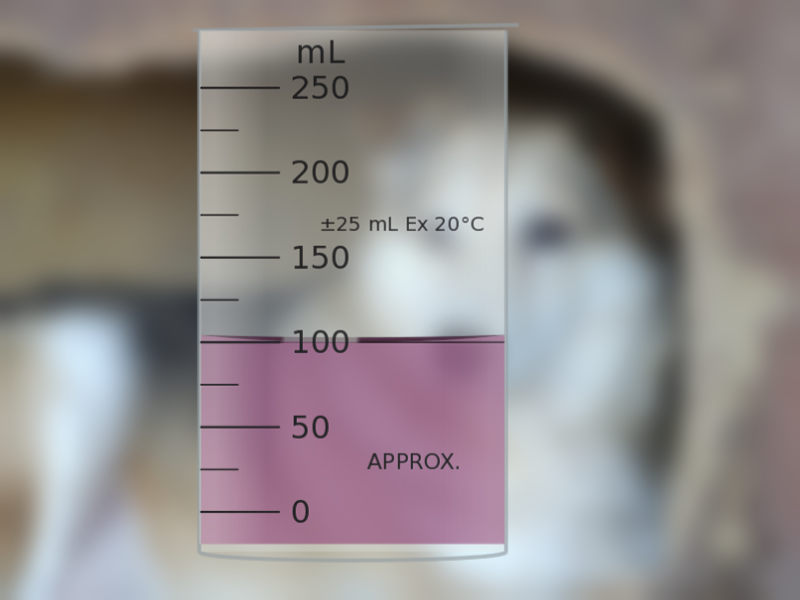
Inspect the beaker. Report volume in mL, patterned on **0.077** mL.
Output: **100** mL
